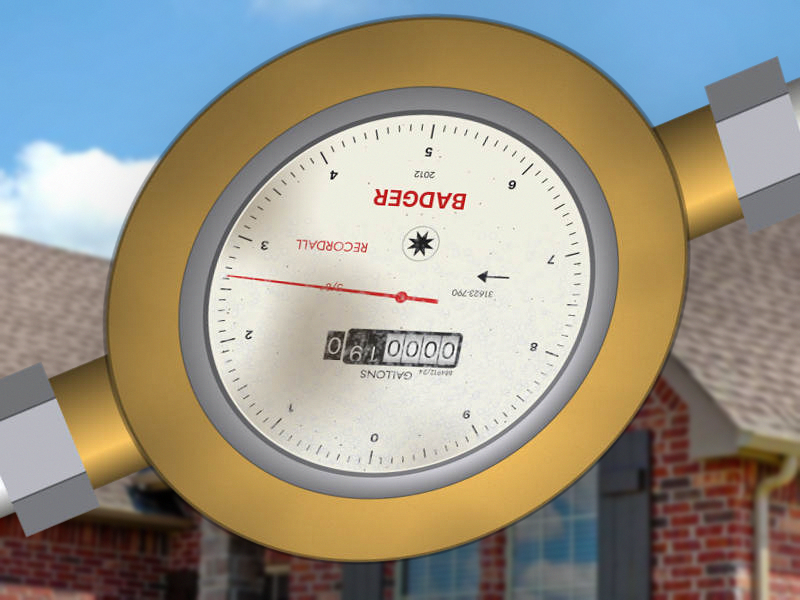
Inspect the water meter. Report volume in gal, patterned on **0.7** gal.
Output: **192.6** gal
